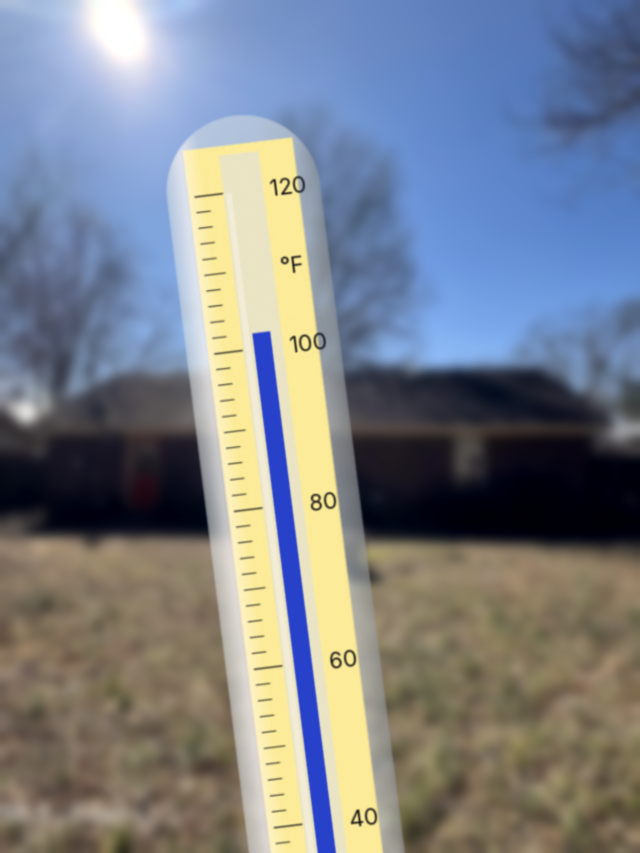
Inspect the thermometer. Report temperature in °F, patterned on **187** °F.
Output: **102** °F
